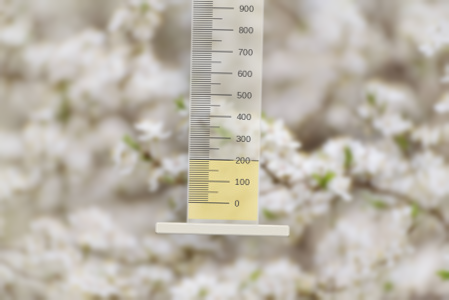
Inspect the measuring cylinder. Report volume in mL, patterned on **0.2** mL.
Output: **200** mL
